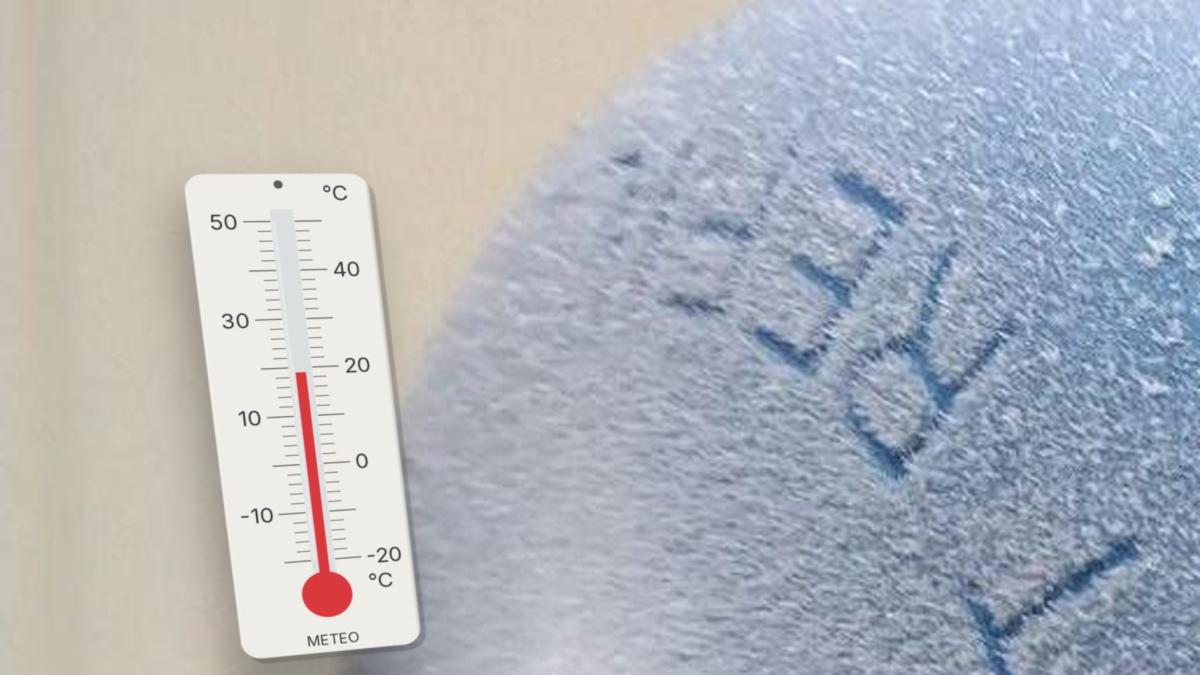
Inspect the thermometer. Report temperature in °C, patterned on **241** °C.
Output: **19** °C
